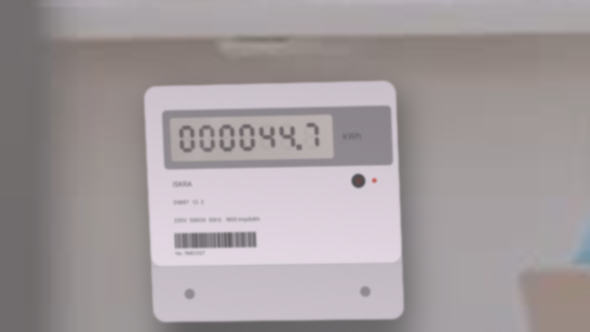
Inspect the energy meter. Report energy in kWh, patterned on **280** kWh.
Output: **44.7** kWh
